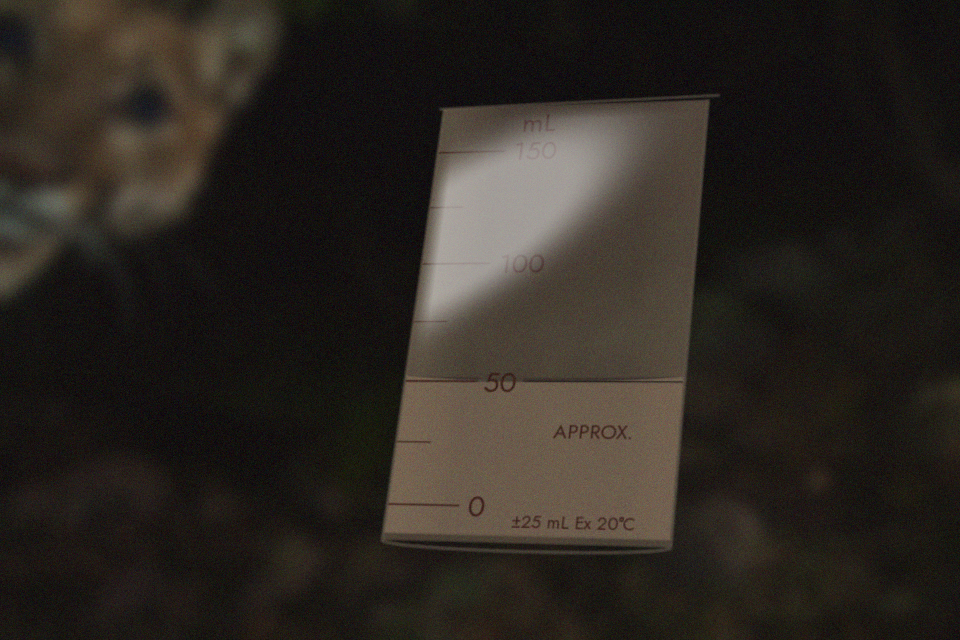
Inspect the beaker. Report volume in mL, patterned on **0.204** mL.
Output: **50** mL
